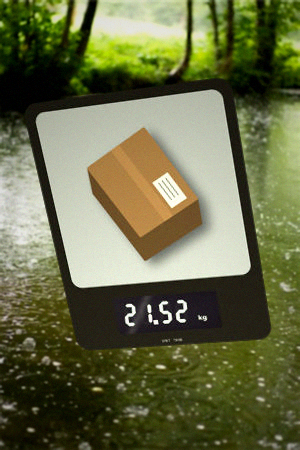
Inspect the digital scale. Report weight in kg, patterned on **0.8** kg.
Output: **21.52** kg
